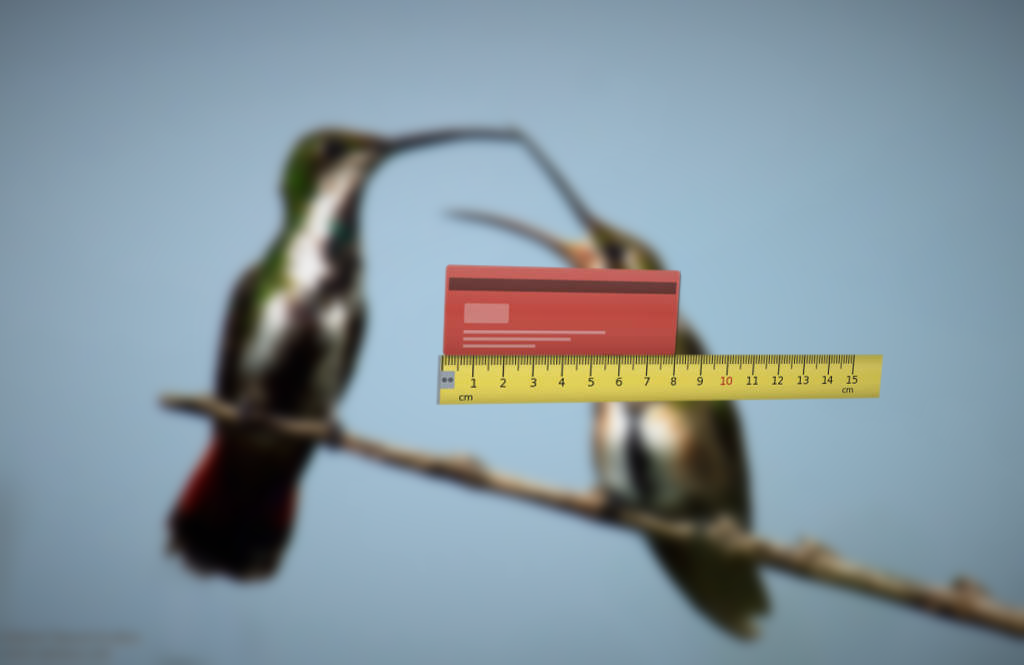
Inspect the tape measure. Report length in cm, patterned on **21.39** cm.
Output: **8** cm
